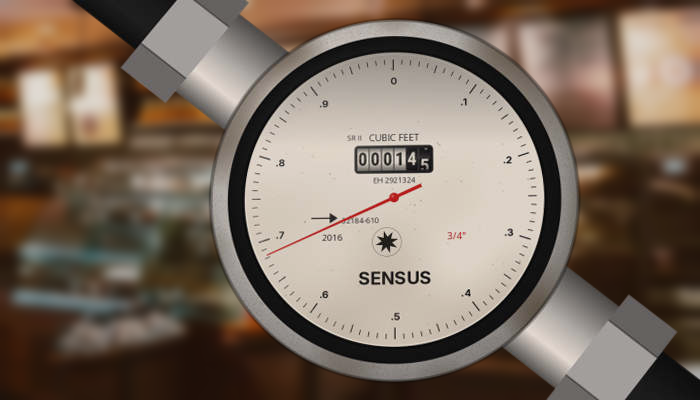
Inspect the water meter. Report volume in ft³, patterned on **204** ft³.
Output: **144.68** ft³
